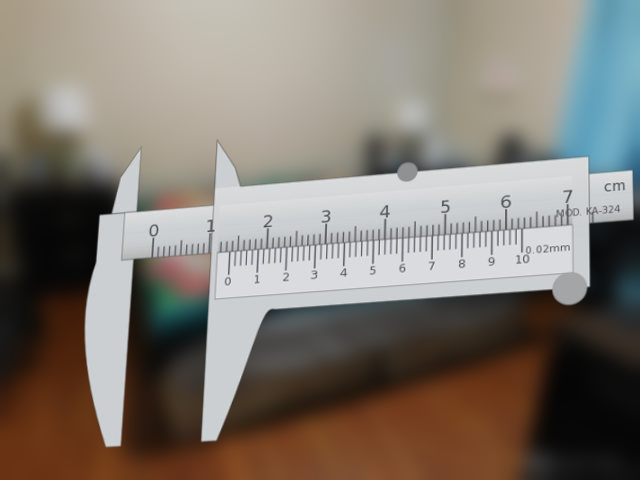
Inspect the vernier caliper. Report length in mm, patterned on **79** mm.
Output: **13.6** mm
